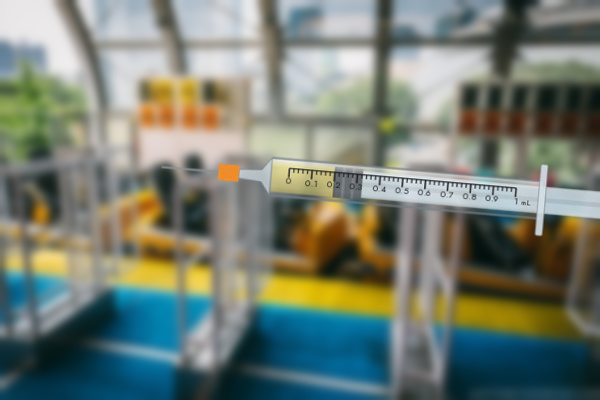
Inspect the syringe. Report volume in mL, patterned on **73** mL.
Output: **0.2** mL
